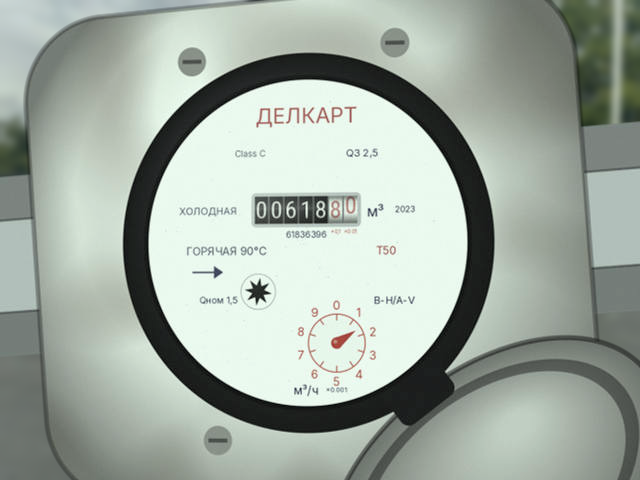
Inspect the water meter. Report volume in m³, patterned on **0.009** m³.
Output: **618.801** m³
